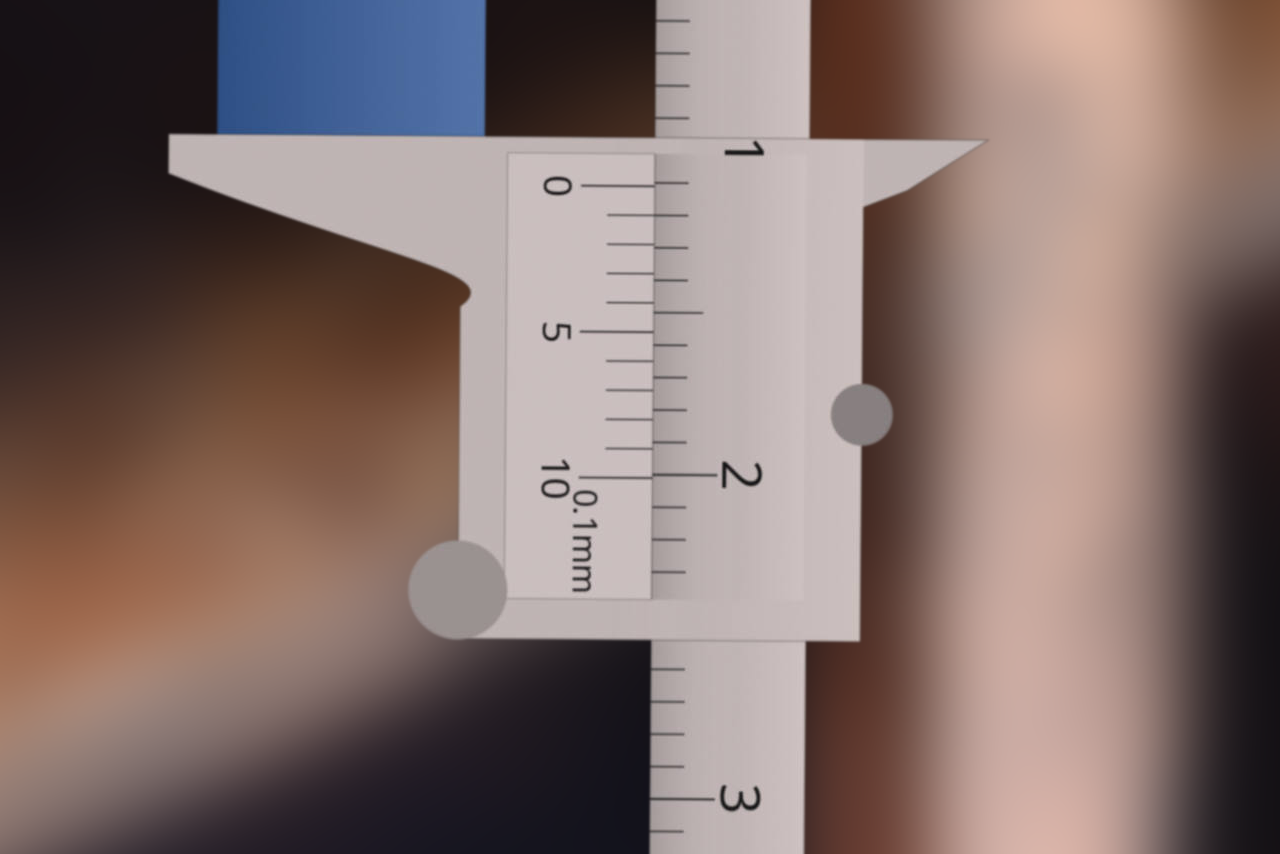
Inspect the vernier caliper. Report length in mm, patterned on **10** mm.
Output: **11.1** mm
